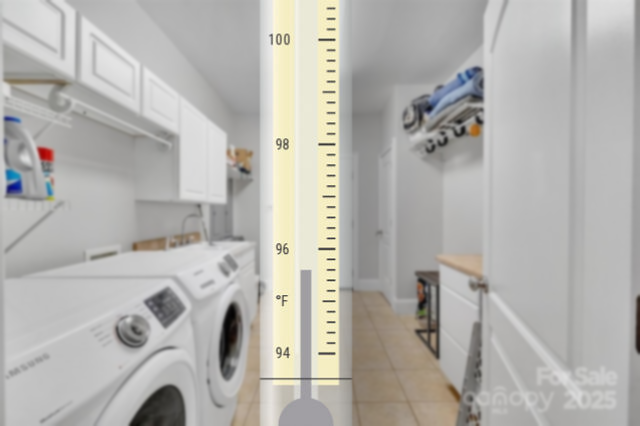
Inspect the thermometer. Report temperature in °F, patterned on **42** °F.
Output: **95.6** °F
